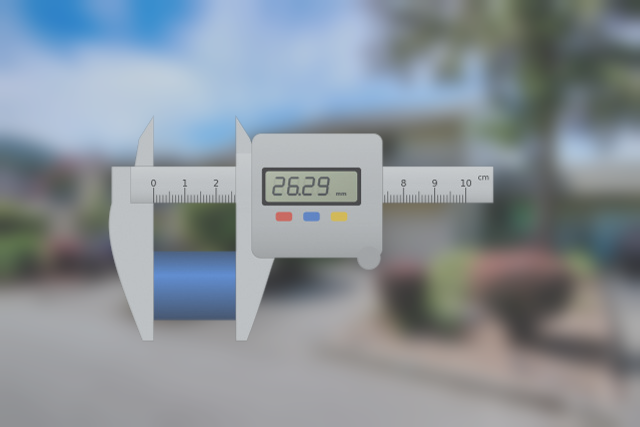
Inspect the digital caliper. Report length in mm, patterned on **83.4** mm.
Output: **26.29** mm
